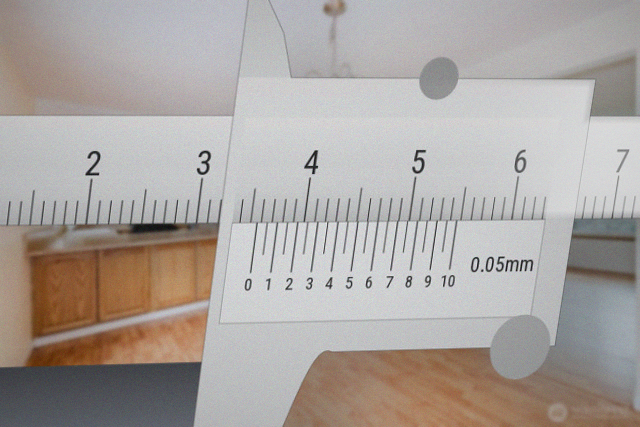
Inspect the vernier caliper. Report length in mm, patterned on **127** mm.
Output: **35.6** mm
